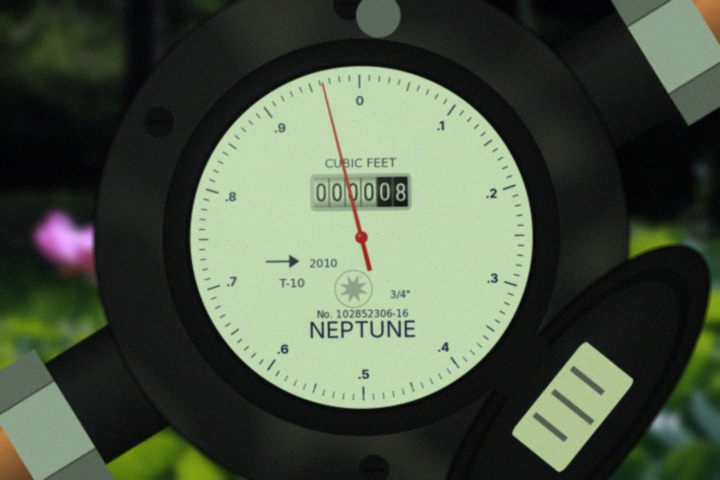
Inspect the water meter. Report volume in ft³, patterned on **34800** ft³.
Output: **7.96** ft³
